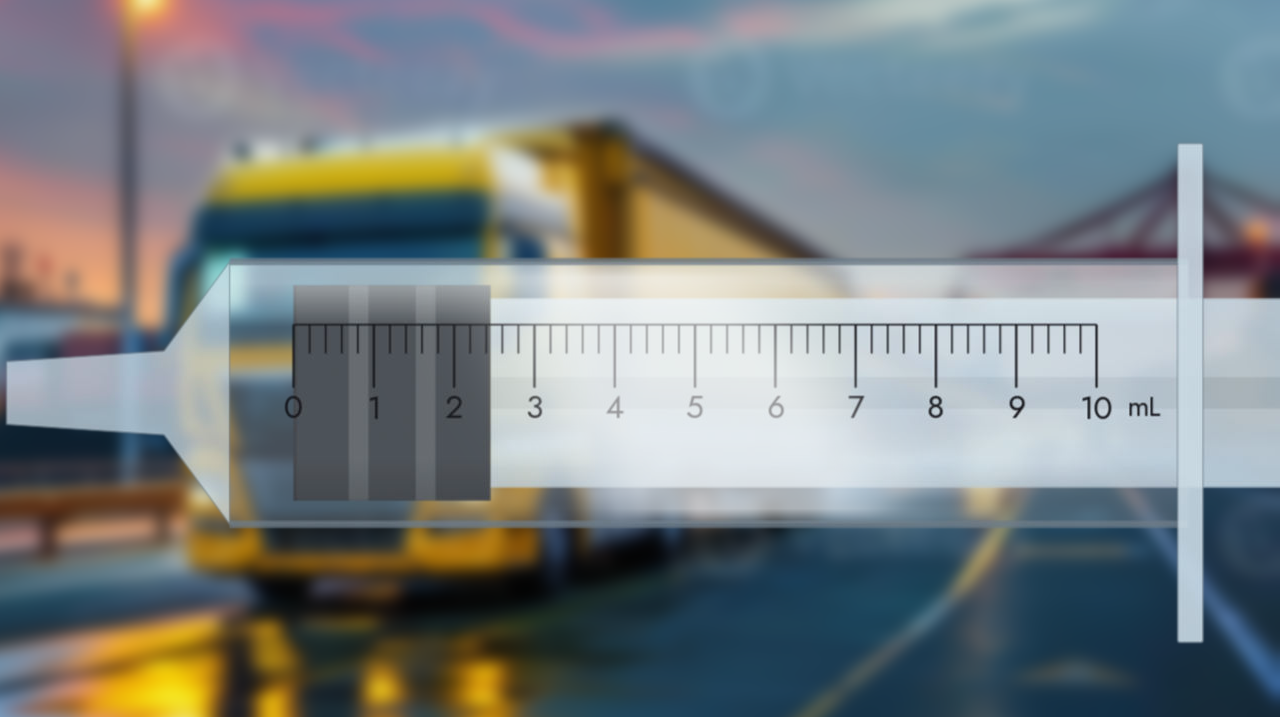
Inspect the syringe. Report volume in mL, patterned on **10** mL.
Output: **0** mL
